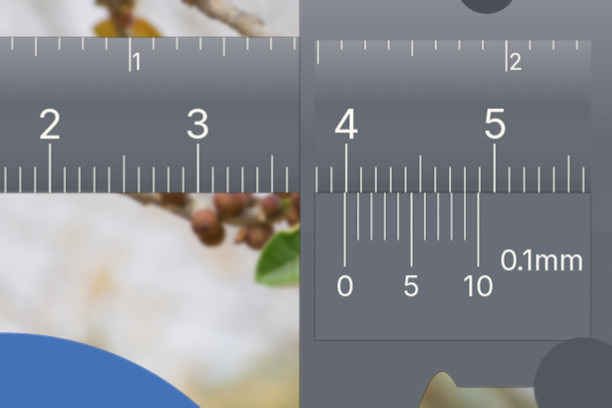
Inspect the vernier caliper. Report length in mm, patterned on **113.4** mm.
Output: **39.9** mm
